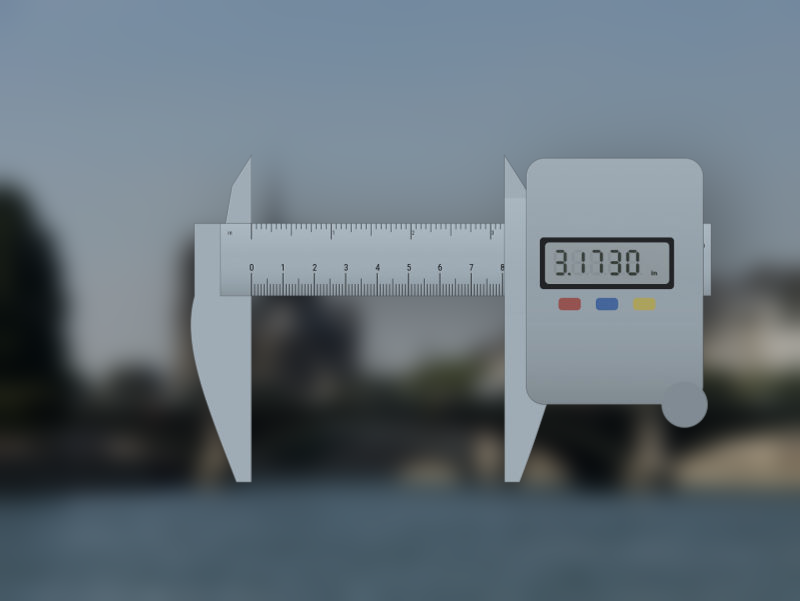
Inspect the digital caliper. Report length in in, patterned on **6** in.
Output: **3.1730** in
